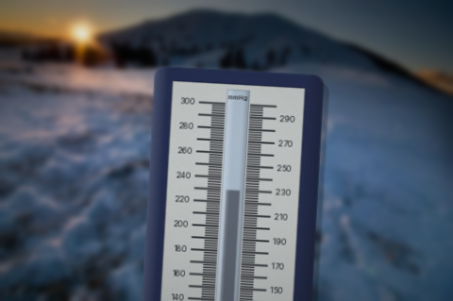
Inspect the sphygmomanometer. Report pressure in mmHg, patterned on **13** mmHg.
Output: **230** mmHg
